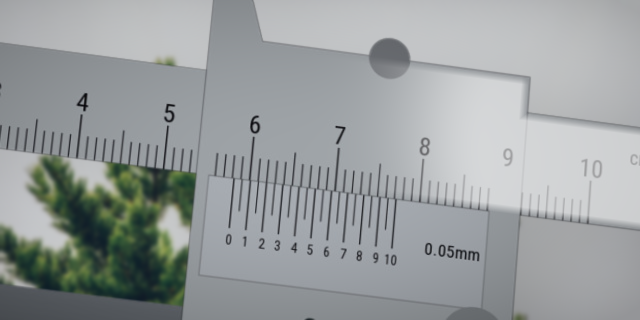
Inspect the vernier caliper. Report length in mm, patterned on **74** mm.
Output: **58.2** mm
